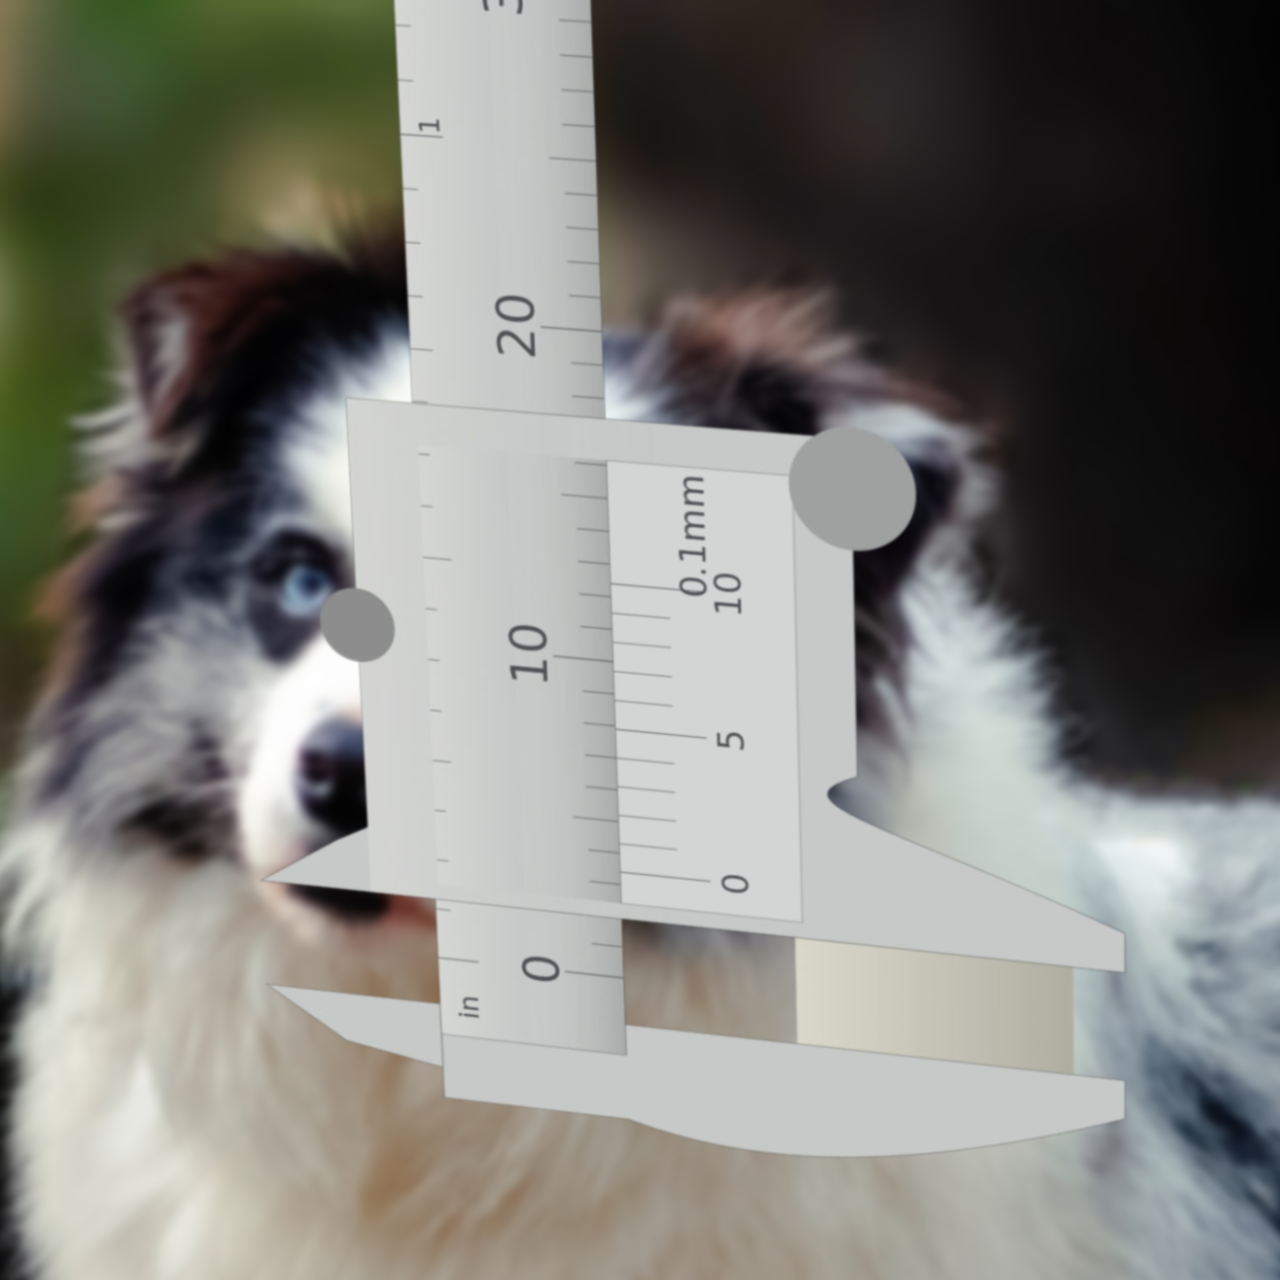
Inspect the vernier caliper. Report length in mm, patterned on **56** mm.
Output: **3.4** mm
